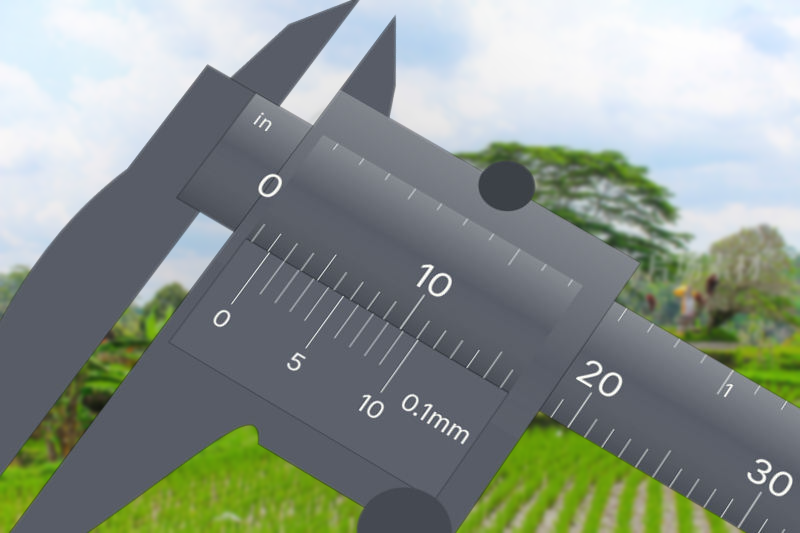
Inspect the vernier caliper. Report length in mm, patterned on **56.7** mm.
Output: **2.1** mm
